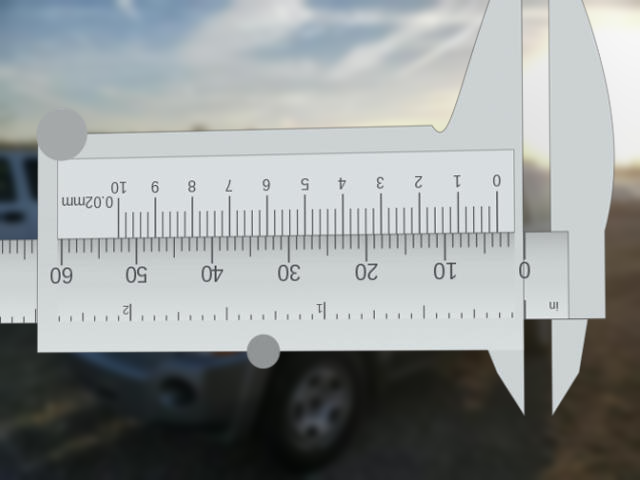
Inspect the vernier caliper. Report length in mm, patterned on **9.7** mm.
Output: **3.4** mm
